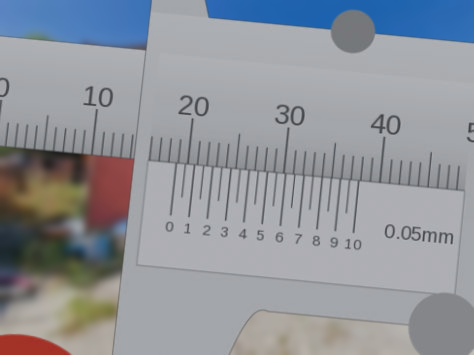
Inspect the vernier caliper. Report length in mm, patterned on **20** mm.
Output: **18.8** mm
